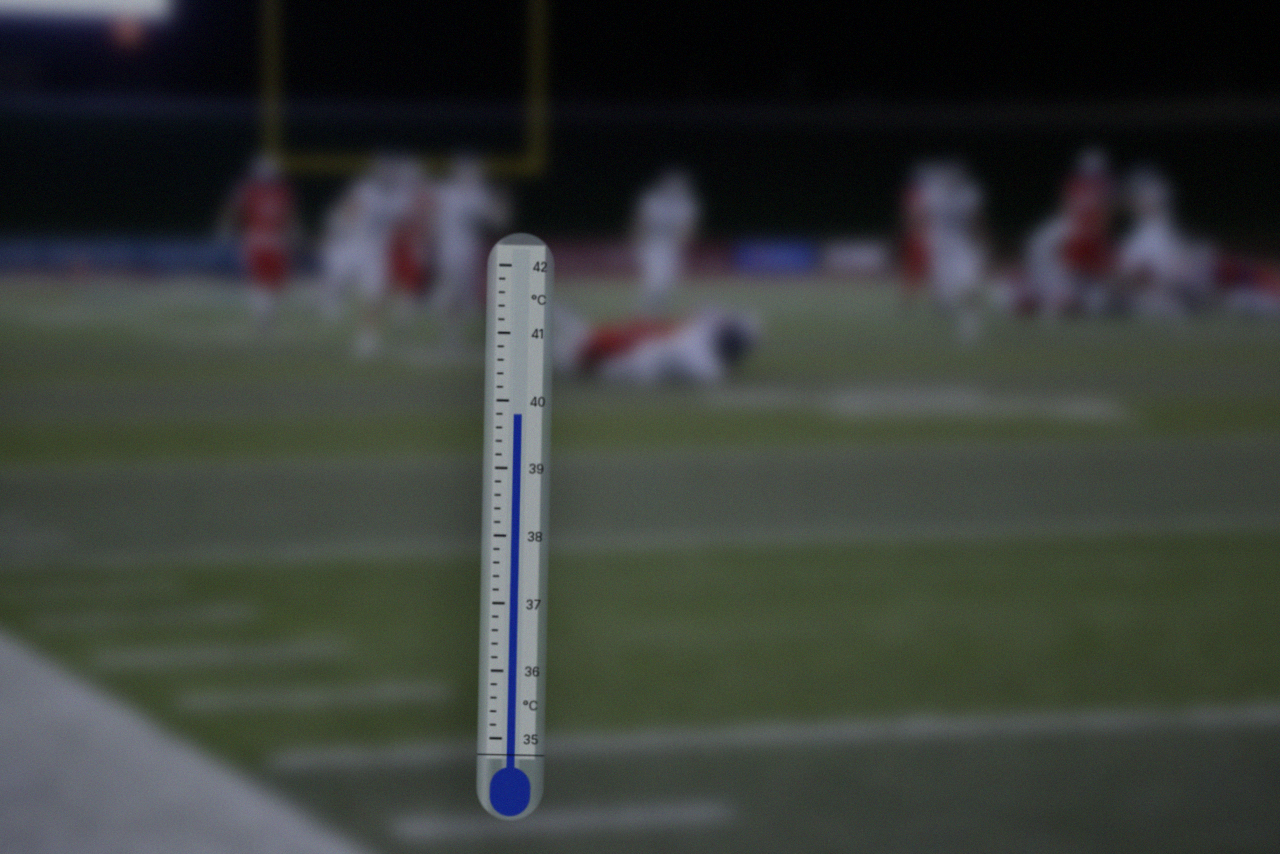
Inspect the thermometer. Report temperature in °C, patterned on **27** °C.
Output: **39.8** °C
